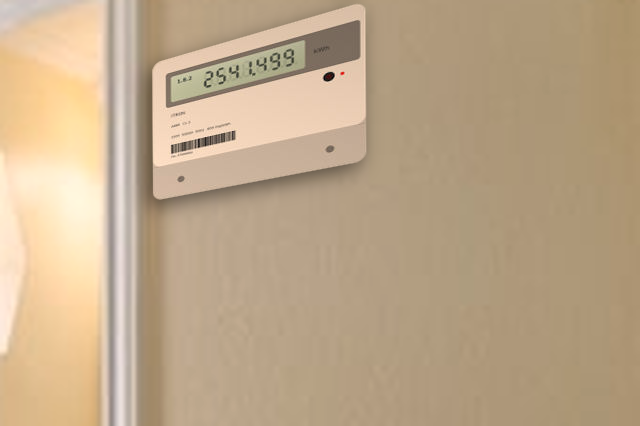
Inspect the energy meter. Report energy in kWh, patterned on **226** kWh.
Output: **2541.499** kWh
